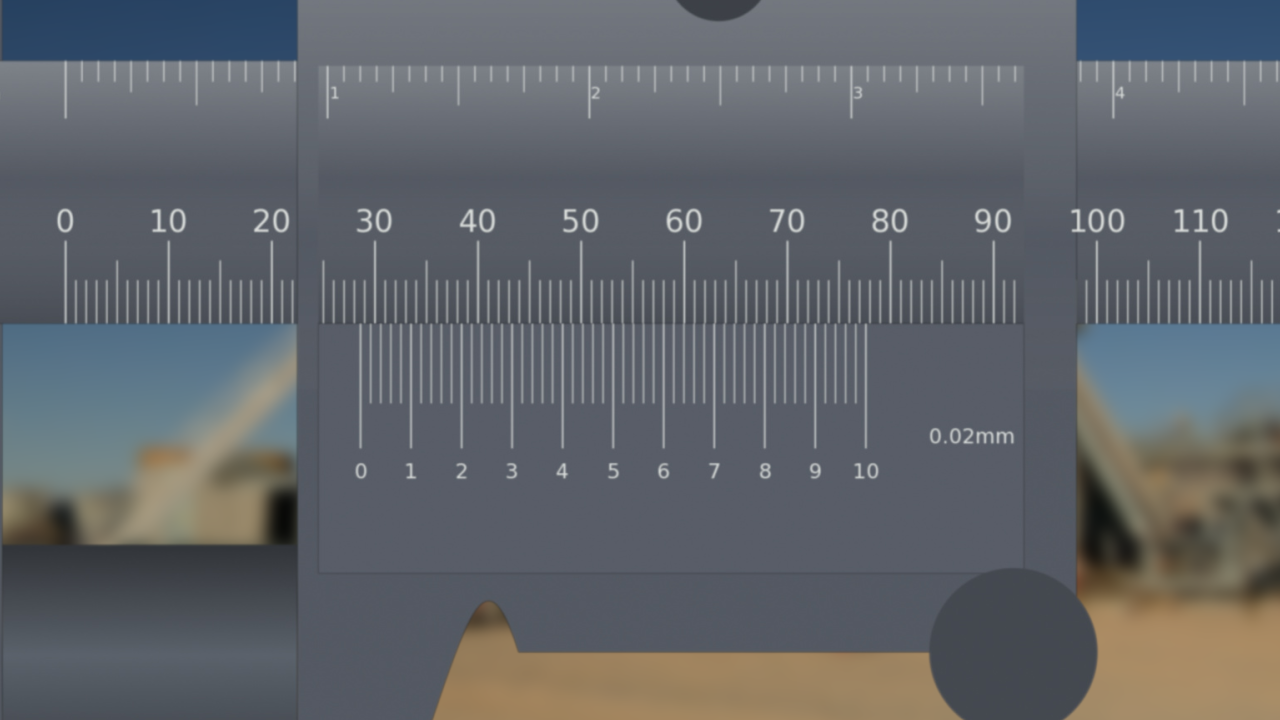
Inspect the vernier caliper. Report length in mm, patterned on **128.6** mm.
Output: **28.6** mm
